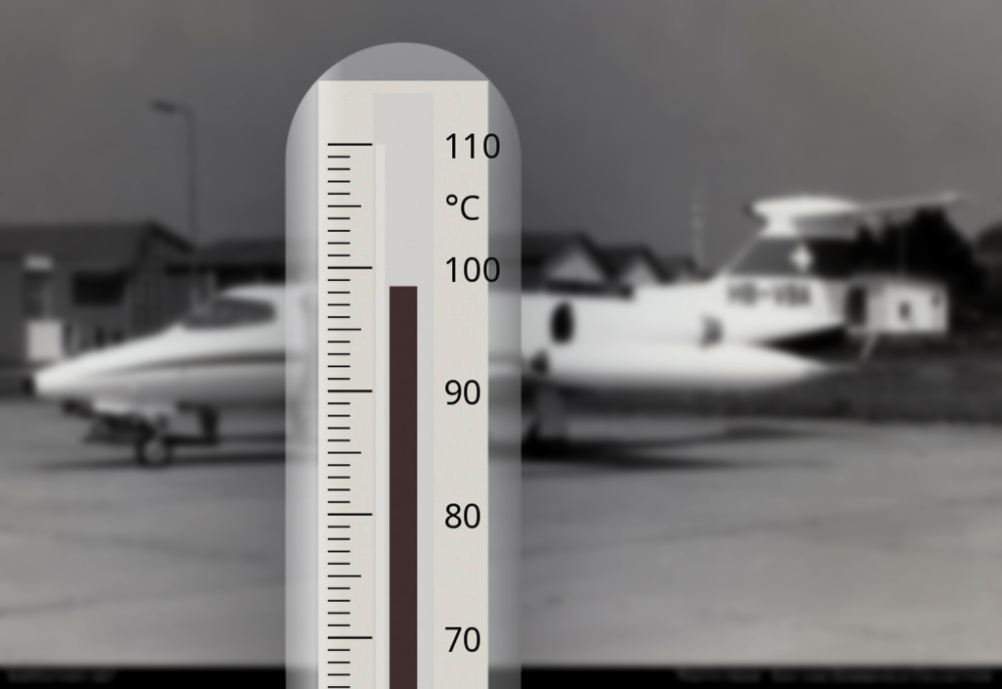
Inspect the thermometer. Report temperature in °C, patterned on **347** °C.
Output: **98.5** °C
